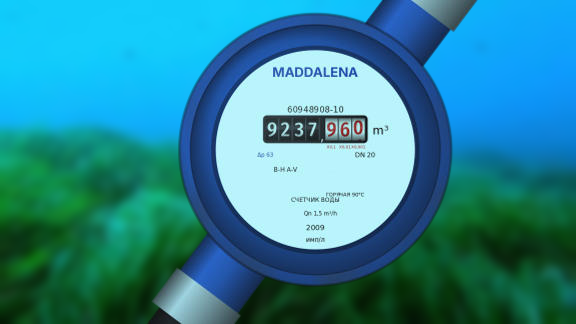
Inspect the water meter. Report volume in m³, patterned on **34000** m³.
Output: **9237.960** m³
